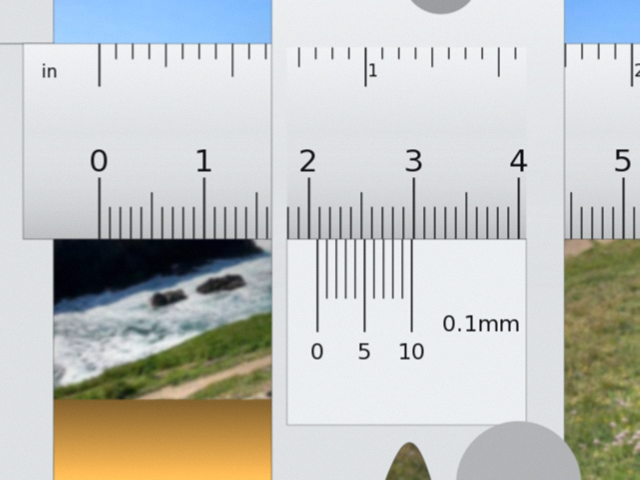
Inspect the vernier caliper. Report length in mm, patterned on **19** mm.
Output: **20.8** mm
